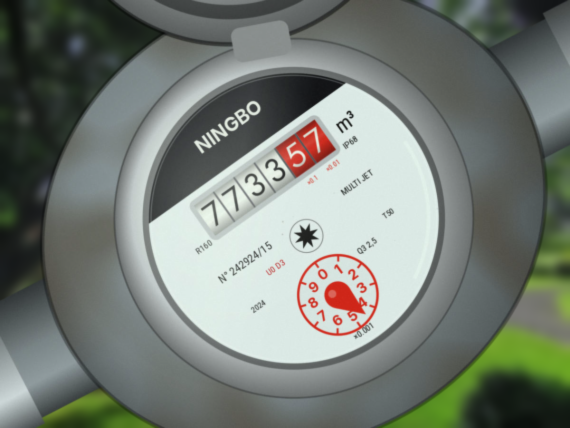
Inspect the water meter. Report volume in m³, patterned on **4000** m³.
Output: **7733.574** m³
